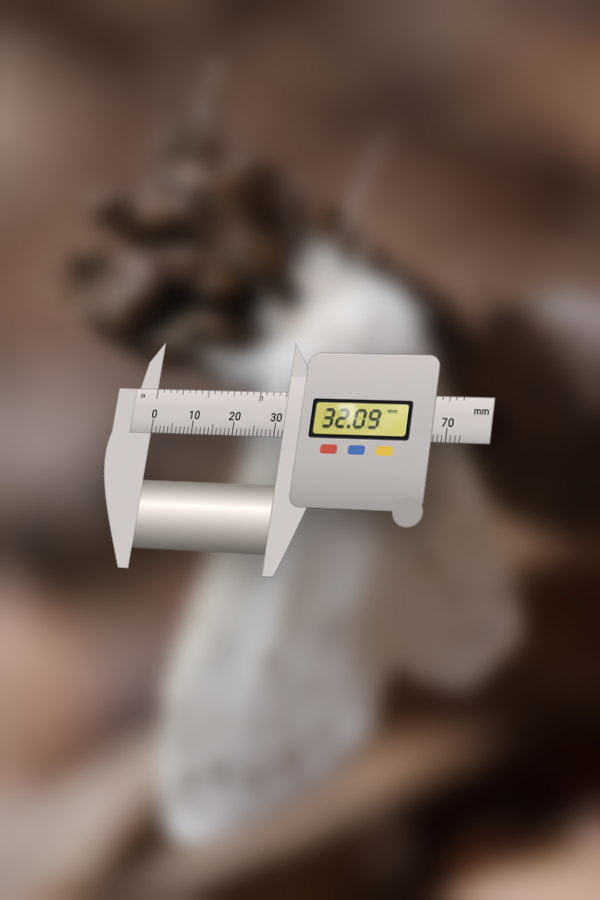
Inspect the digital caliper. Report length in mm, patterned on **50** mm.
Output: **32.09** mm
